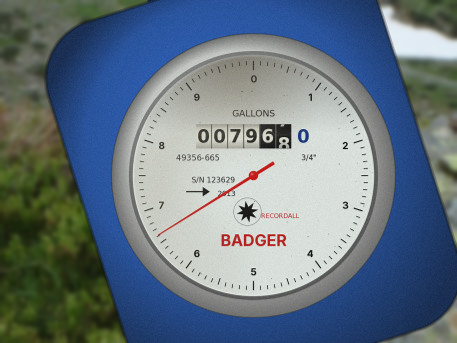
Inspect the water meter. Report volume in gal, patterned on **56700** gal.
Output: **79676.6** gal
